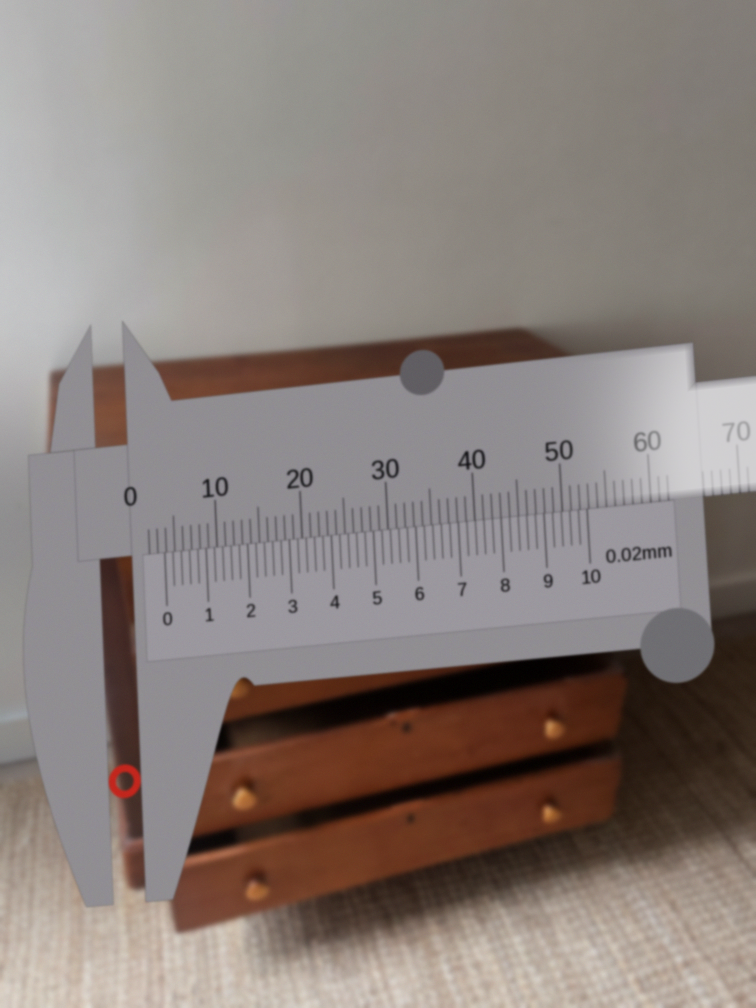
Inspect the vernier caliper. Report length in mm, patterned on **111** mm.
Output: **3.8** mm
